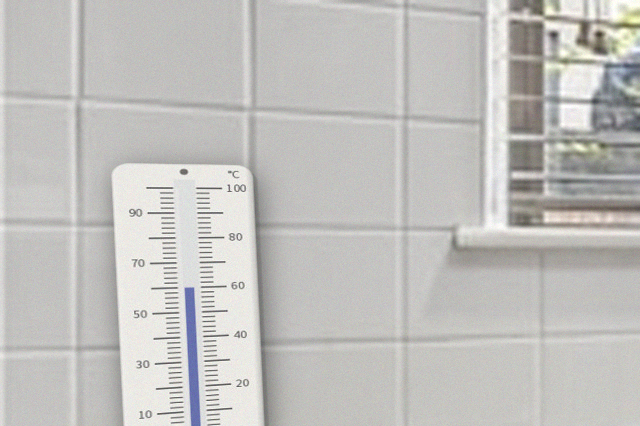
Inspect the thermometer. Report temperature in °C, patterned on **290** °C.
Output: **60** °C
